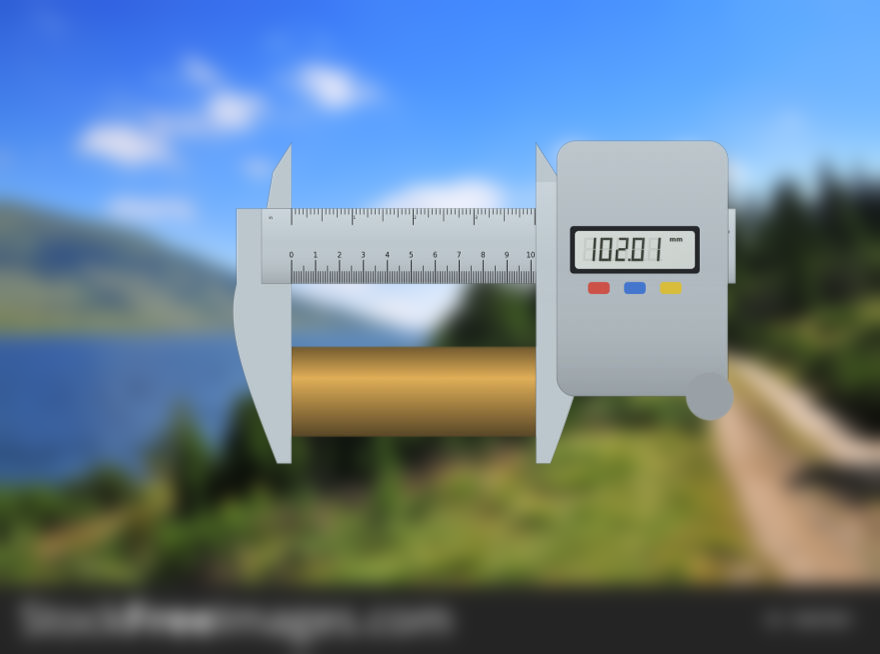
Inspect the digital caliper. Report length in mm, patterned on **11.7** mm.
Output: **102.01** mm
